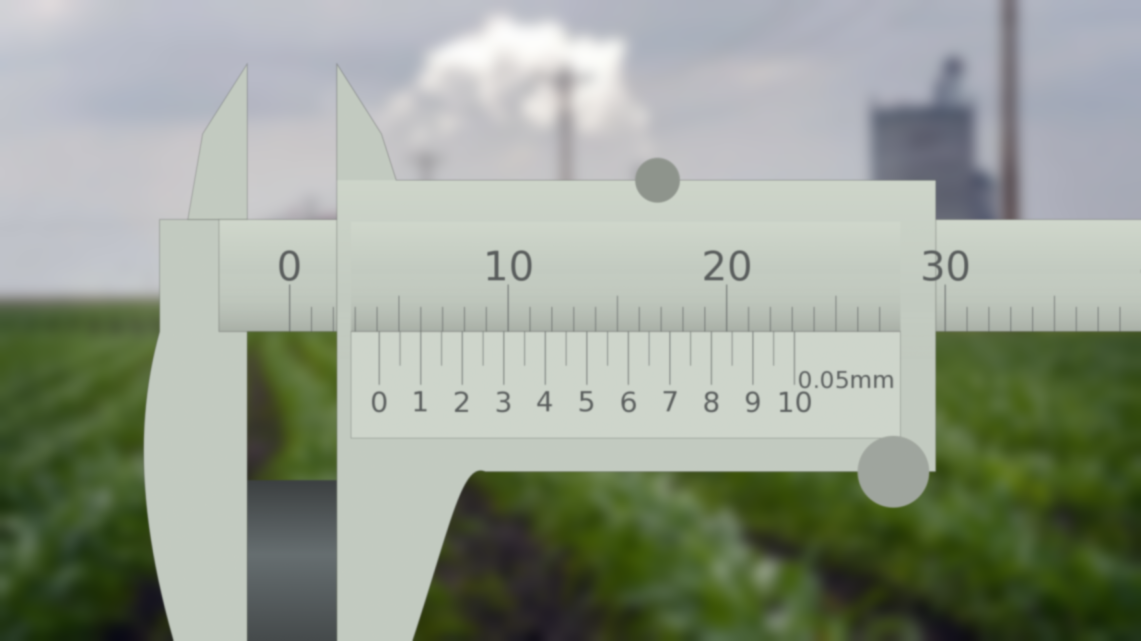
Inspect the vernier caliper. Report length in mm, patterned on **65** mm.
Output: **4.1** mm
